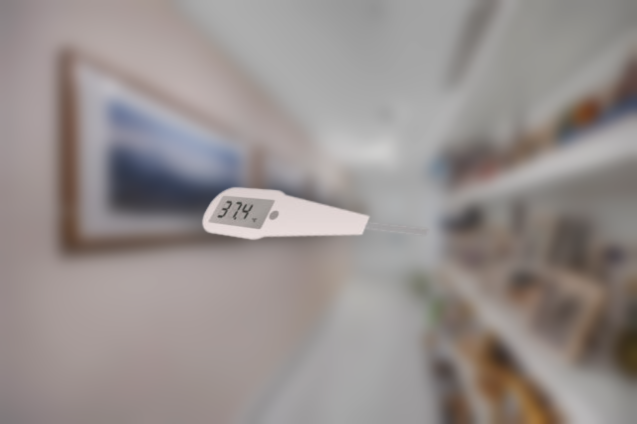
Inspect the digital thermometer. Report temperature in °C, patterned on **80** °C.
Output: **37.4** °C
